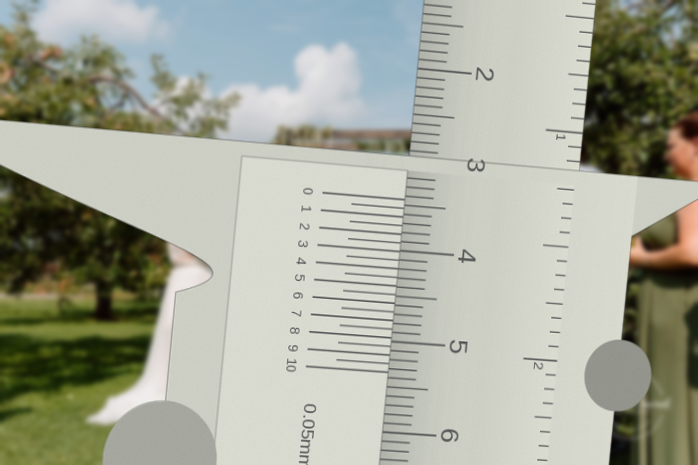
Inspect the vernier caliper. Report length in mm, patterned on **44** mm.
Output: **34.4** mm
